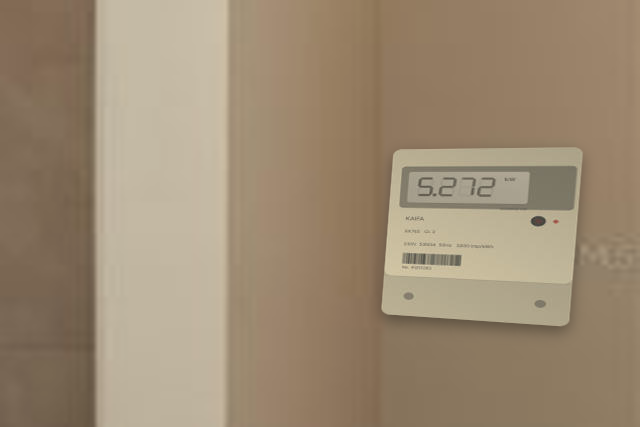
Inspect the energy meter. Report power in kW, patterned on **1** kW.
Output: **5.272** kW
